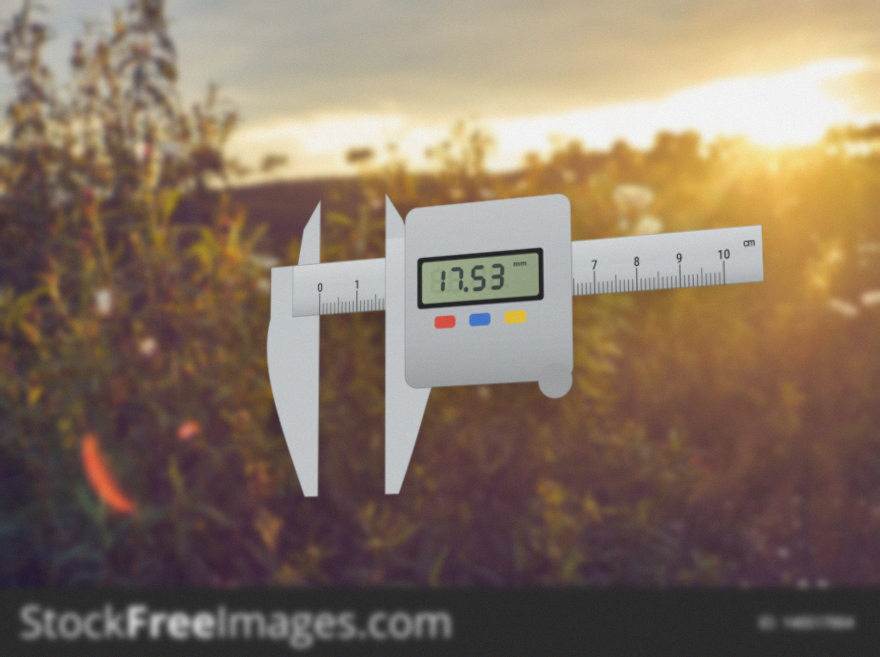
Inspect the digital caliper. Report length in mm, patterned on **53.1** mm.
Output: **17.53** mm
